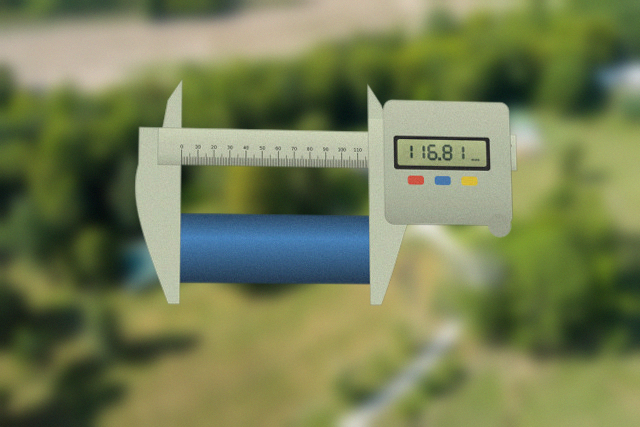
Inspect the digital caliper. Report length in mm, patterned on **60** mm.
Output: **116.81** mm
